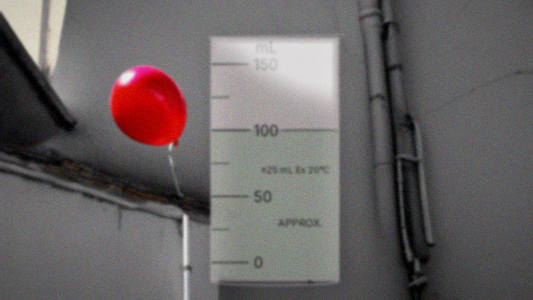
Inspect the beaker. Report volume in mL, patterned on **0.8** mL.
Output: **100** mL
